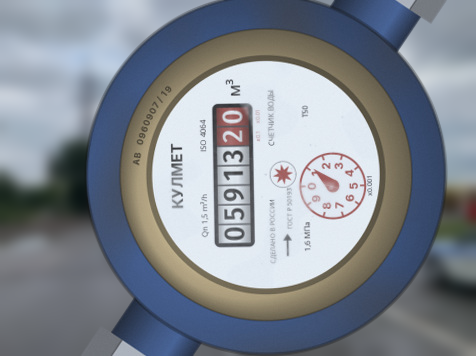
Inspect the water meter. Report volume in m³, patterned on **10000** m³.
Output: **5913.201** m³
